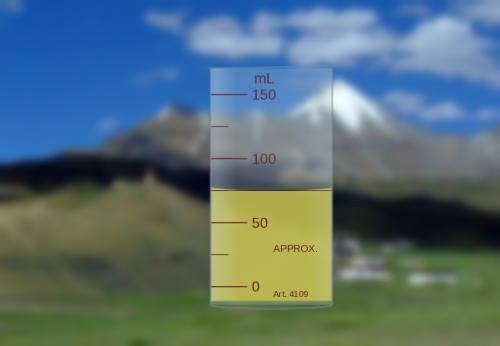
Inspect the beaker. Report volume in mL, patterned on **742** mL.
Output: **75** mL
